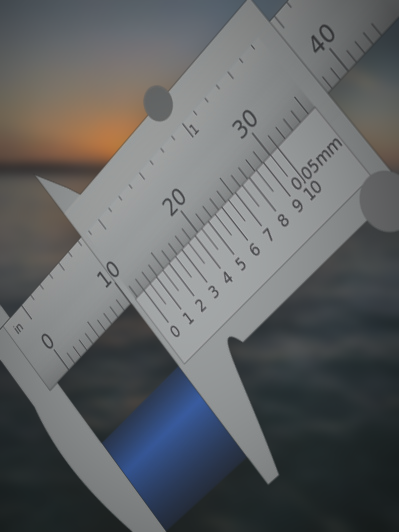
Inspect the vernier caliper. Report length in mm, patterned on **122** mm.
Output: **12.0** mm
